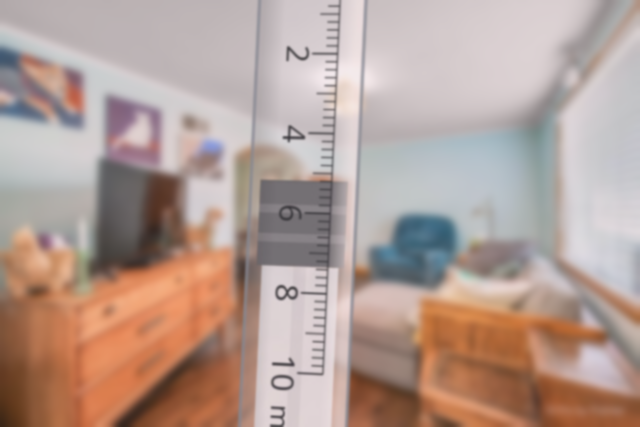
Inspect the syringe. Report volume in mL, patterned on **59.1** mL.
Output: **5.2** mL
